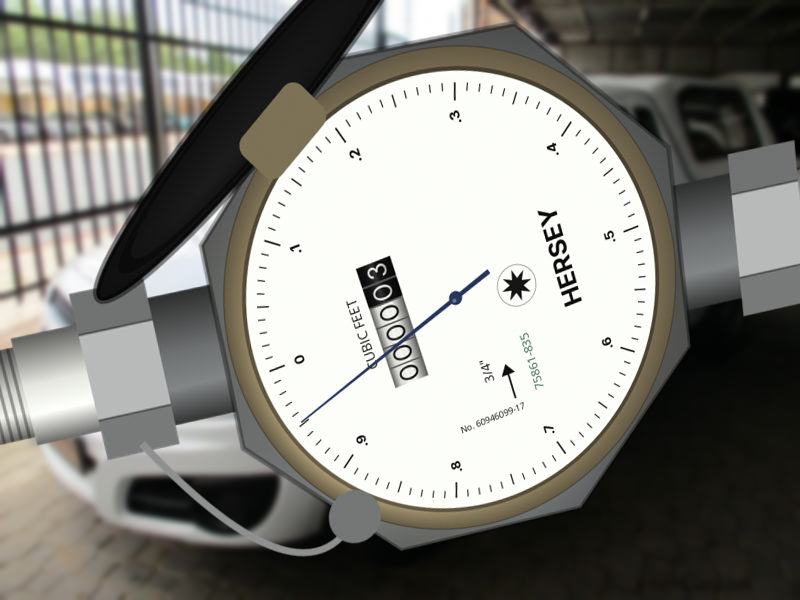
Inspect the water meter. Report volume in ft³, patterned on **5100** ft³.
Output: **2.95** ft³
